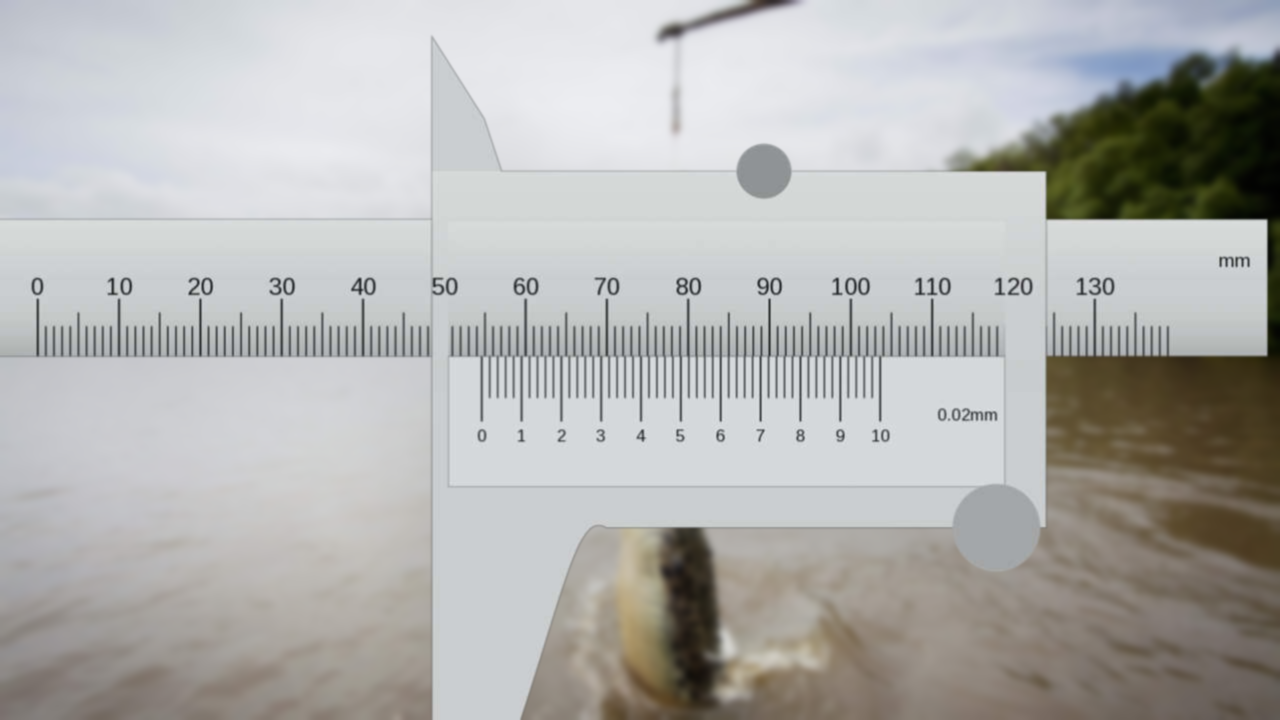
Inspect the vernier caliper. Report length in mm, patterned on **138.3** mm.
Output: **54.6** mm
